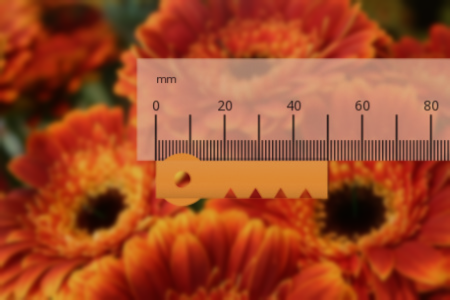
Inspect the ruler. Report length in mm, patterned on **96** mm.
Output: **50** mm
